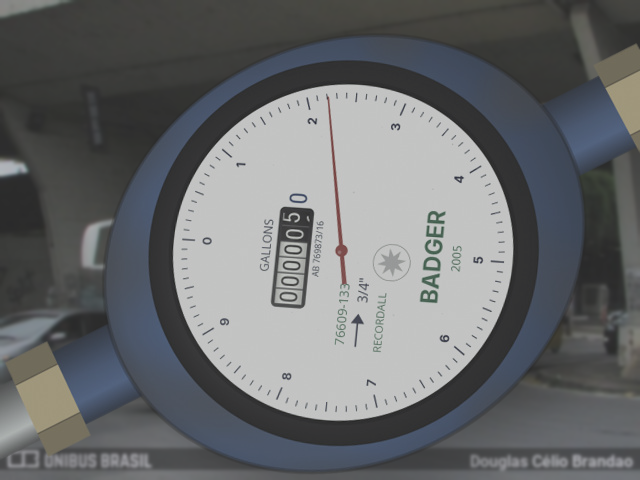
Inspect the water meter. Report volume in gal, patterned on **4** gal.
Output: **52.2** gal
